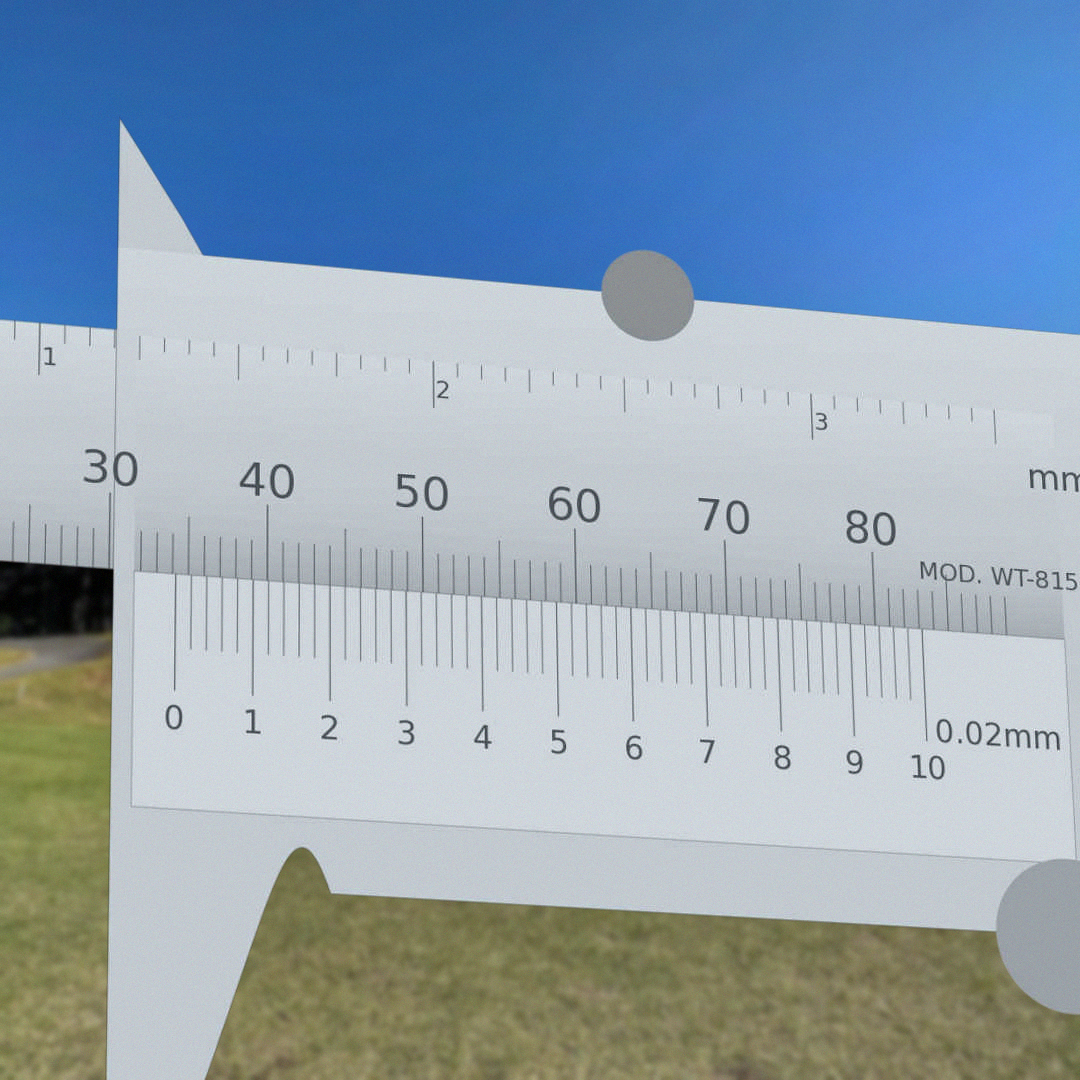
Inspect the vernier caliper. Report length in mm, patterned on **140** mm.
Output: **34.2** mm
